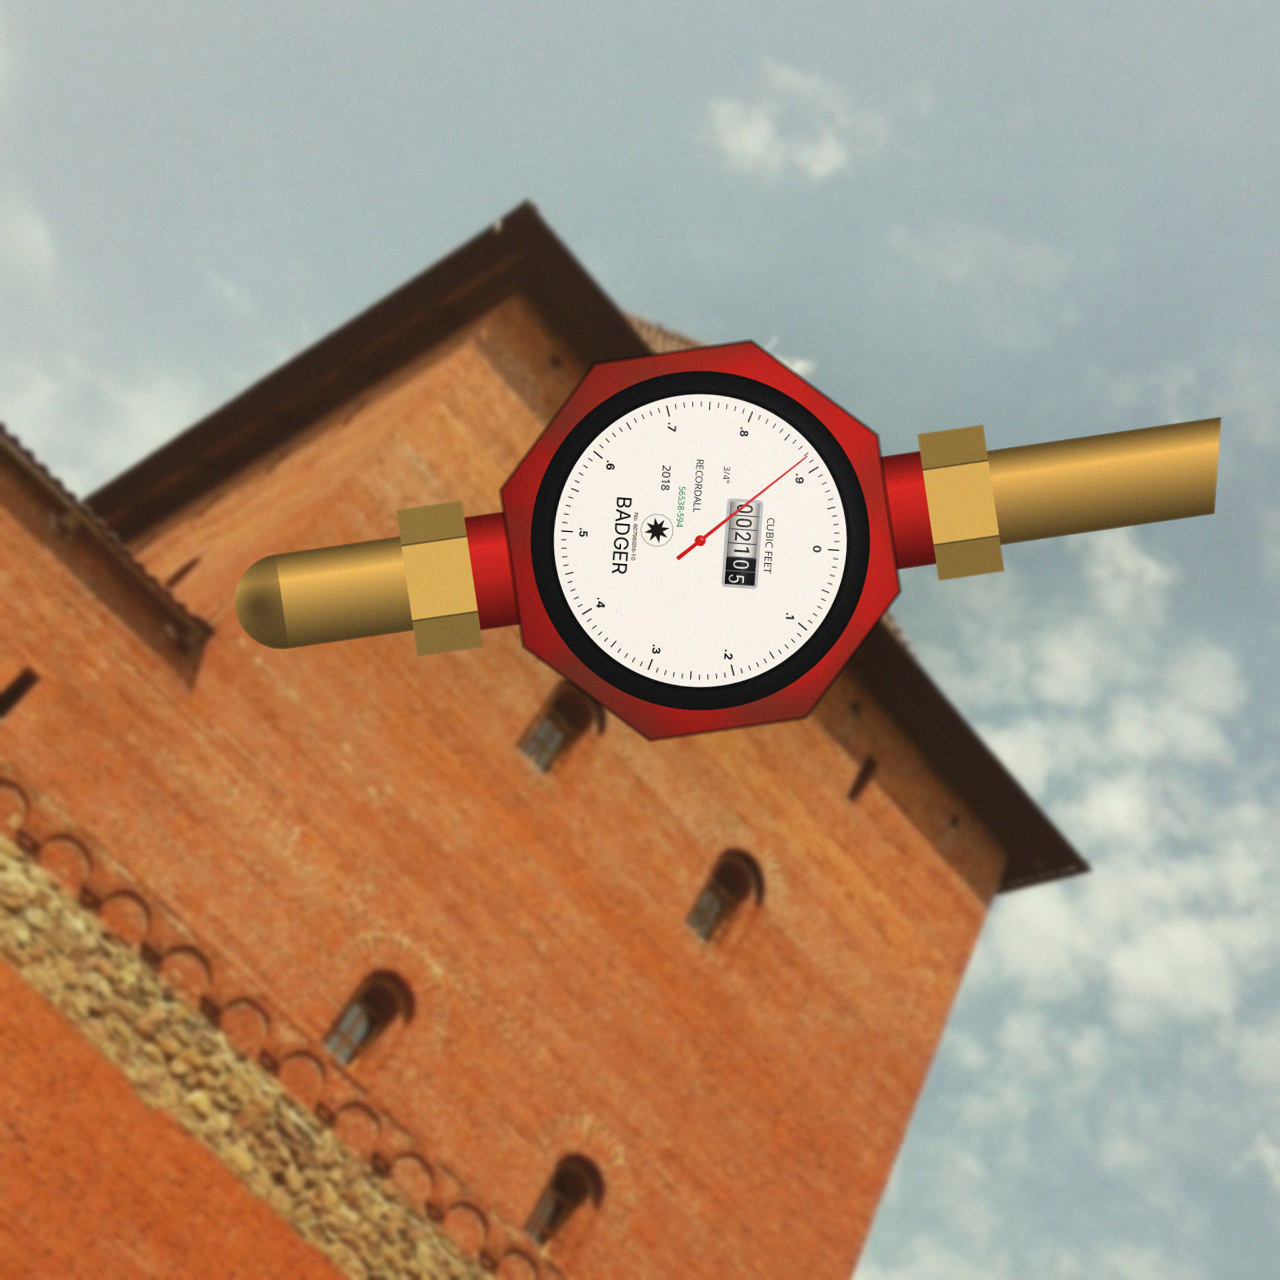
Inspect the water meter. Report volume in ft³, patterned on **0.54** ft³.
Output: **2104.88** ft³
